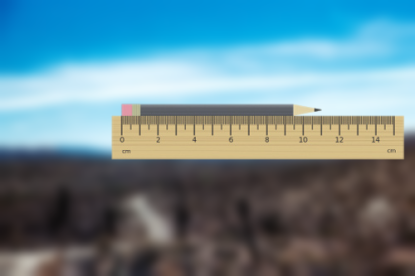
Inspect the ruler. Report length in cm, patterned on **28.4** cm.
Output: **11** cm
